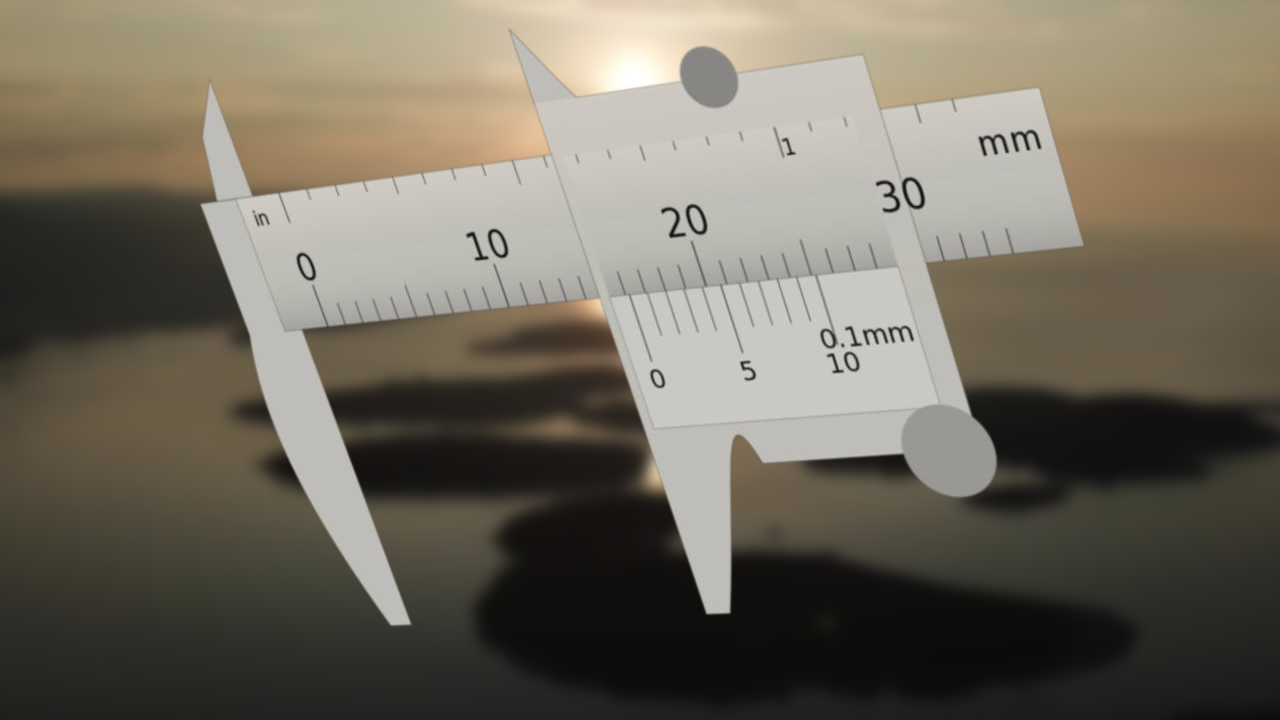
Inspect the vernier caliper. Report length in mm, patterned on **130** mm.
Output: **16.2** mm
